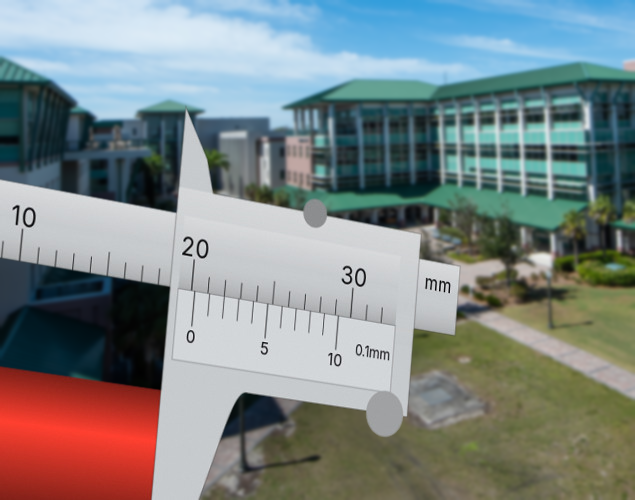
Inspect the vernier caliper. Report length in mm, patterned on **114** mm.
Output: **20.2** mm
